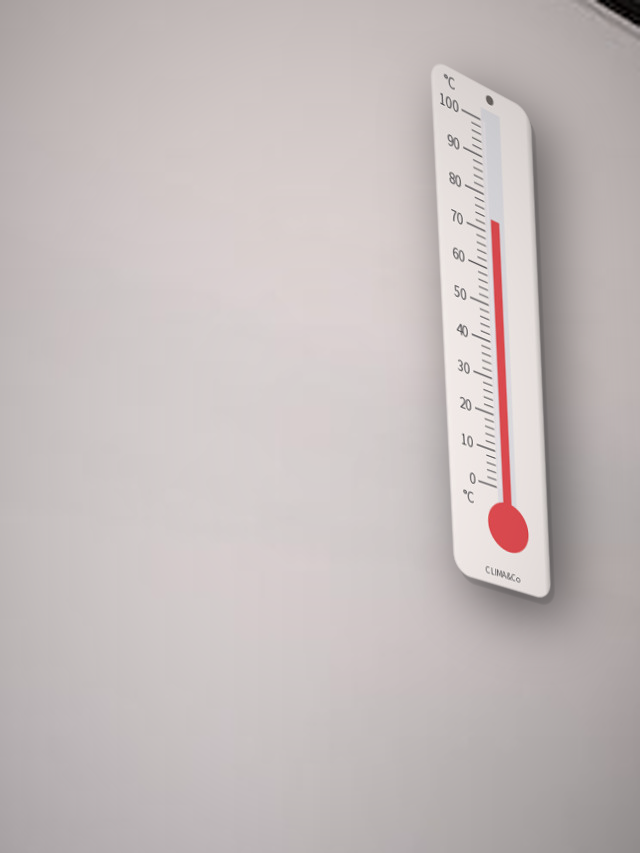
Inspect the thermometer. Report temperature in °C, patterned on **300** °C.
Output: **74** °C
